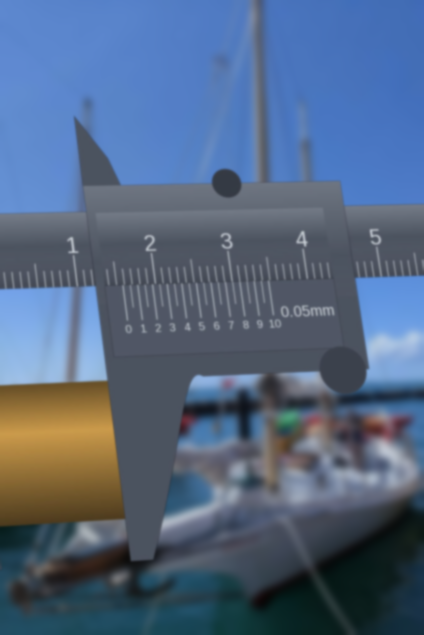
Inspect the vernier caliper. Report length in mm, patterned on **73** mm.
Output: **15.8** mm
